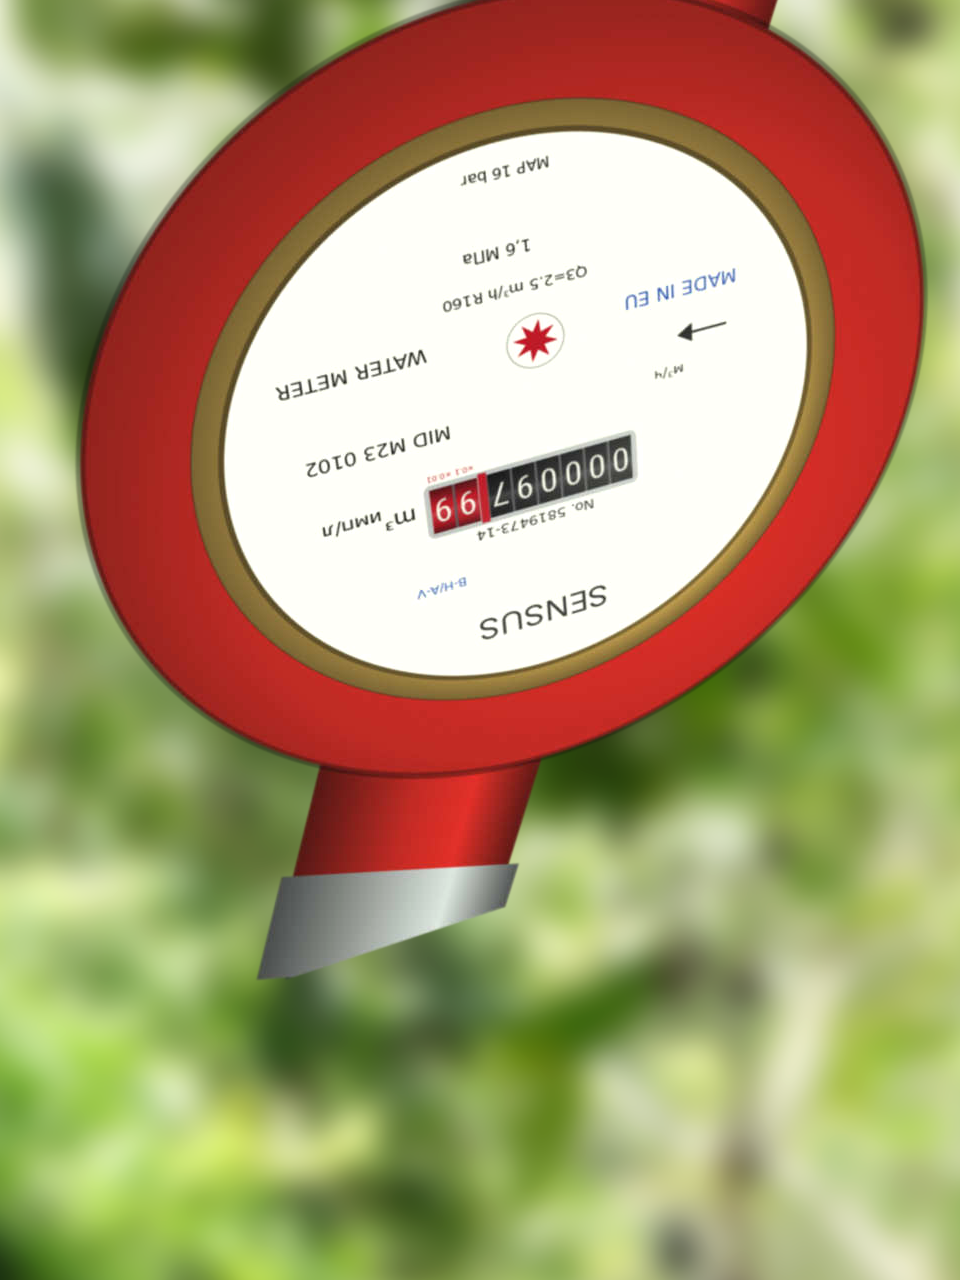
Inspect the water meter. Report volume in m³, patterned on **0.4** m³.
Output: **97.99** m³
